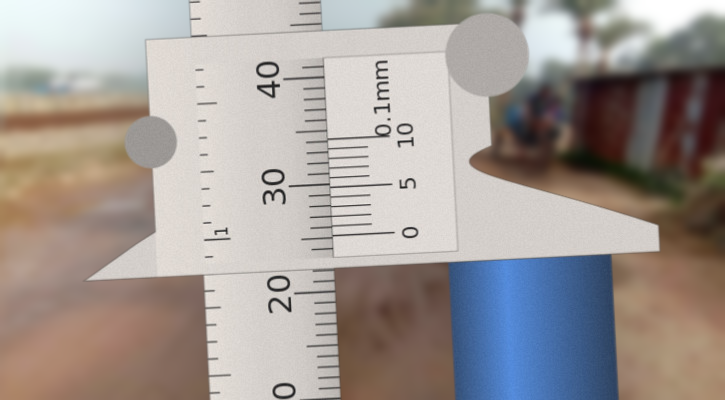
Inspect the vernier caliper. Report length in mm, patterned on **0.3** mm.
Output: **25.2** mm
